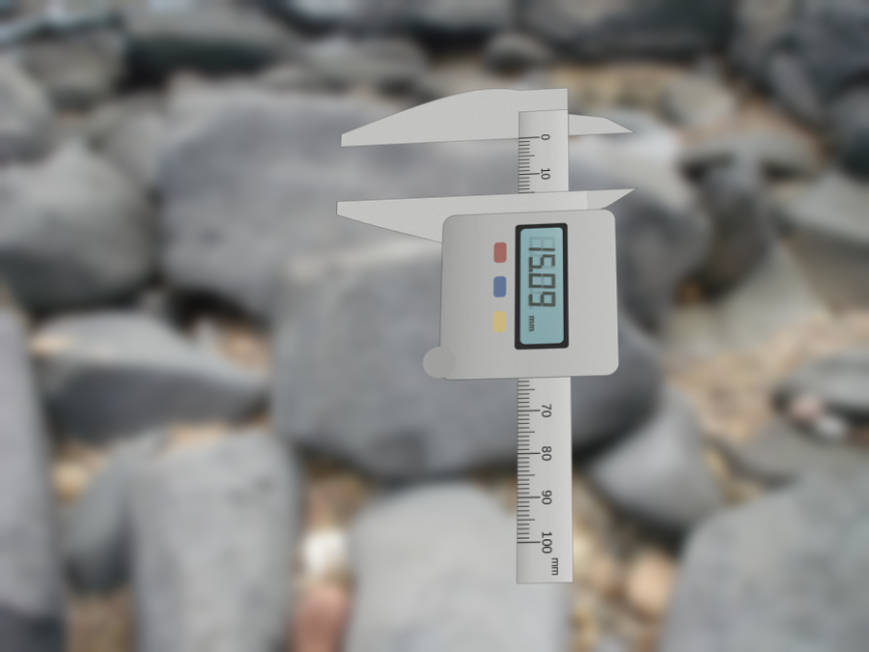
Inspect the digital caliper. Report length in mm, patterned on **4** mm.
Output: **15.09** mm
